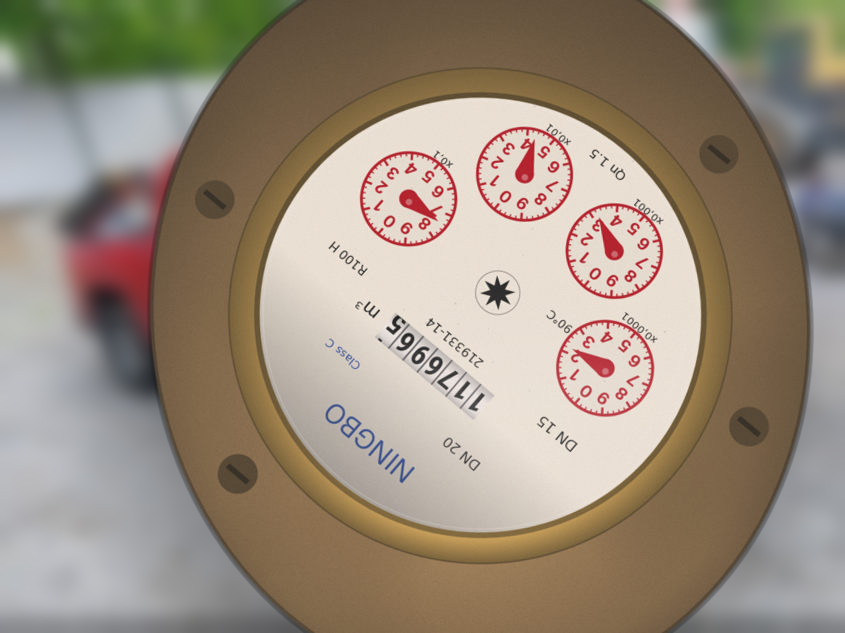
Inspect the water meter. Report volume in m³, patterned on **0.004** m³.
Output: **1176964.7432** m³
